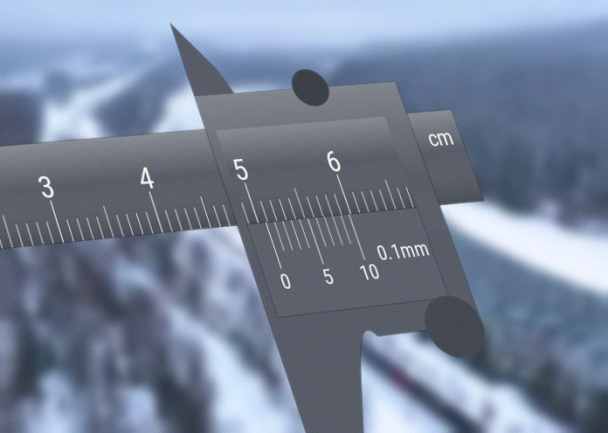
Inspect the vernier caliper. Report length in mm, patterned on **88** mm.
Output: **50.8** mm
